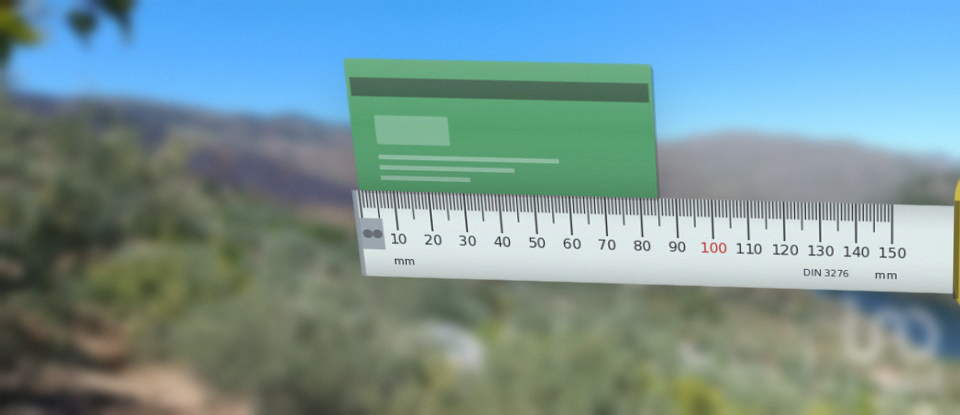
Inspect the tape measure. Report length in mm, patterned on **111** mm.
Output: **85** mm
